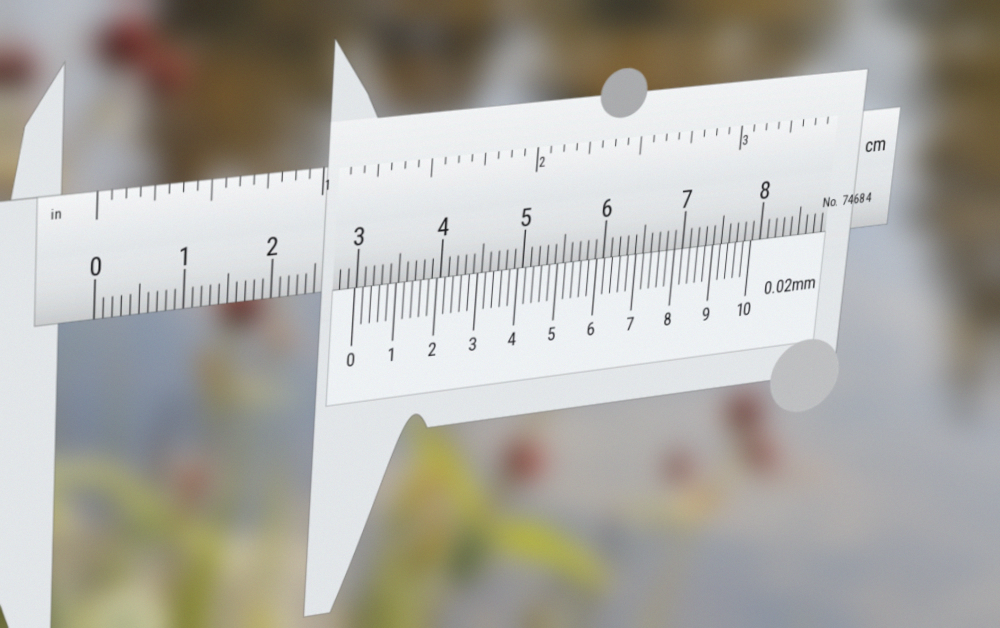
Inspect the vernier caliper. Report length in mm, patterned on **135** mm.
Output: **29.8** mm
